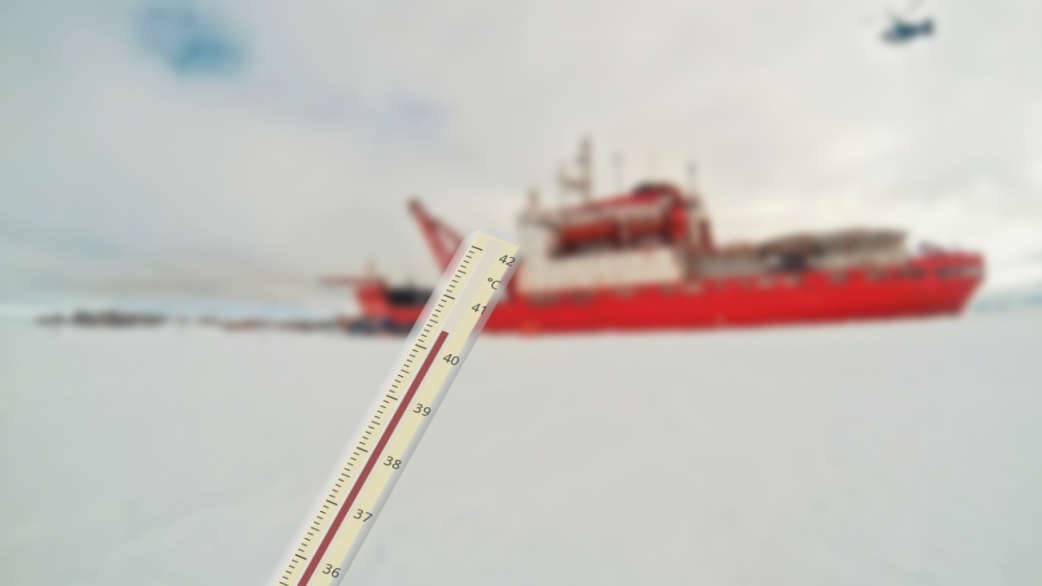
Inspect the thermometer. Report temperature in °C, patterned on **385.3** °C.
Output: **40.4** °C
